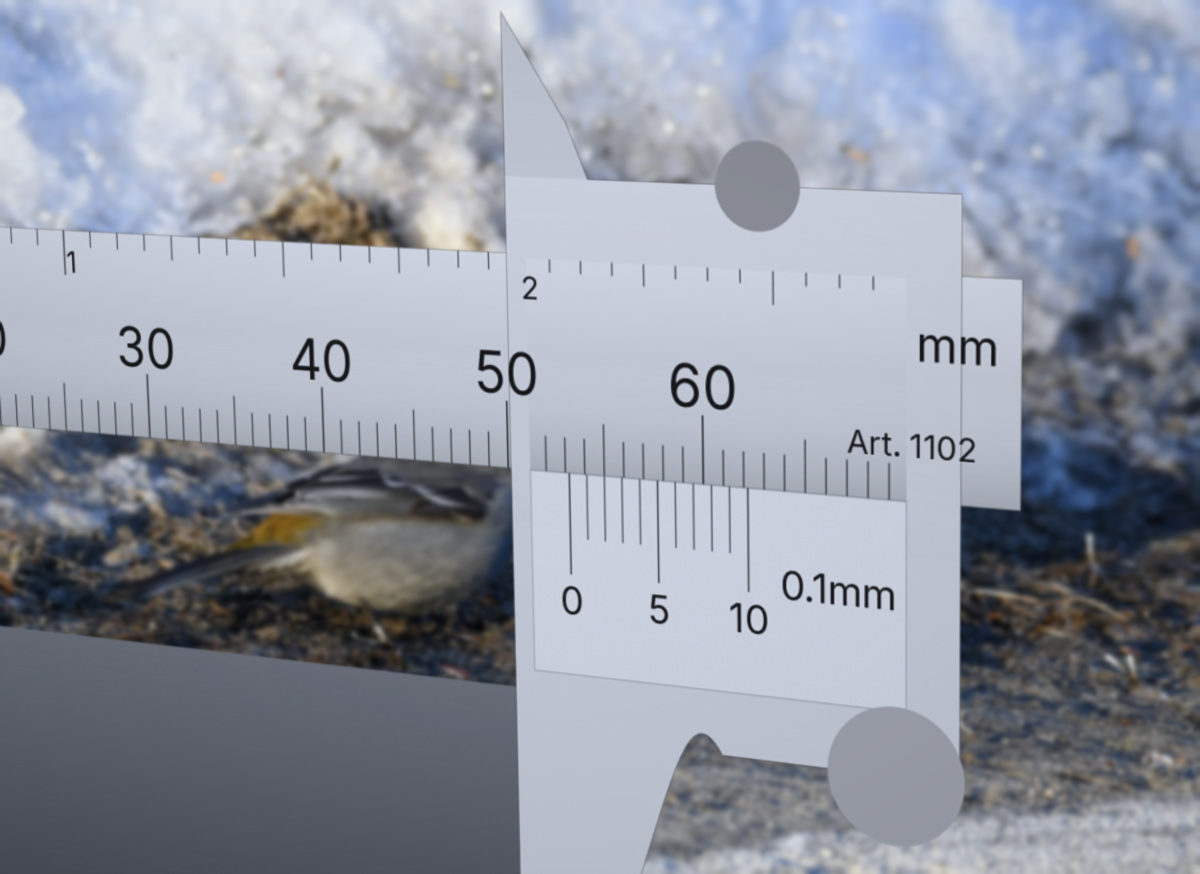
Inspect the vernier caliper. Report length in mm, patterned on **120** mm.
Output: **53.2** mm
